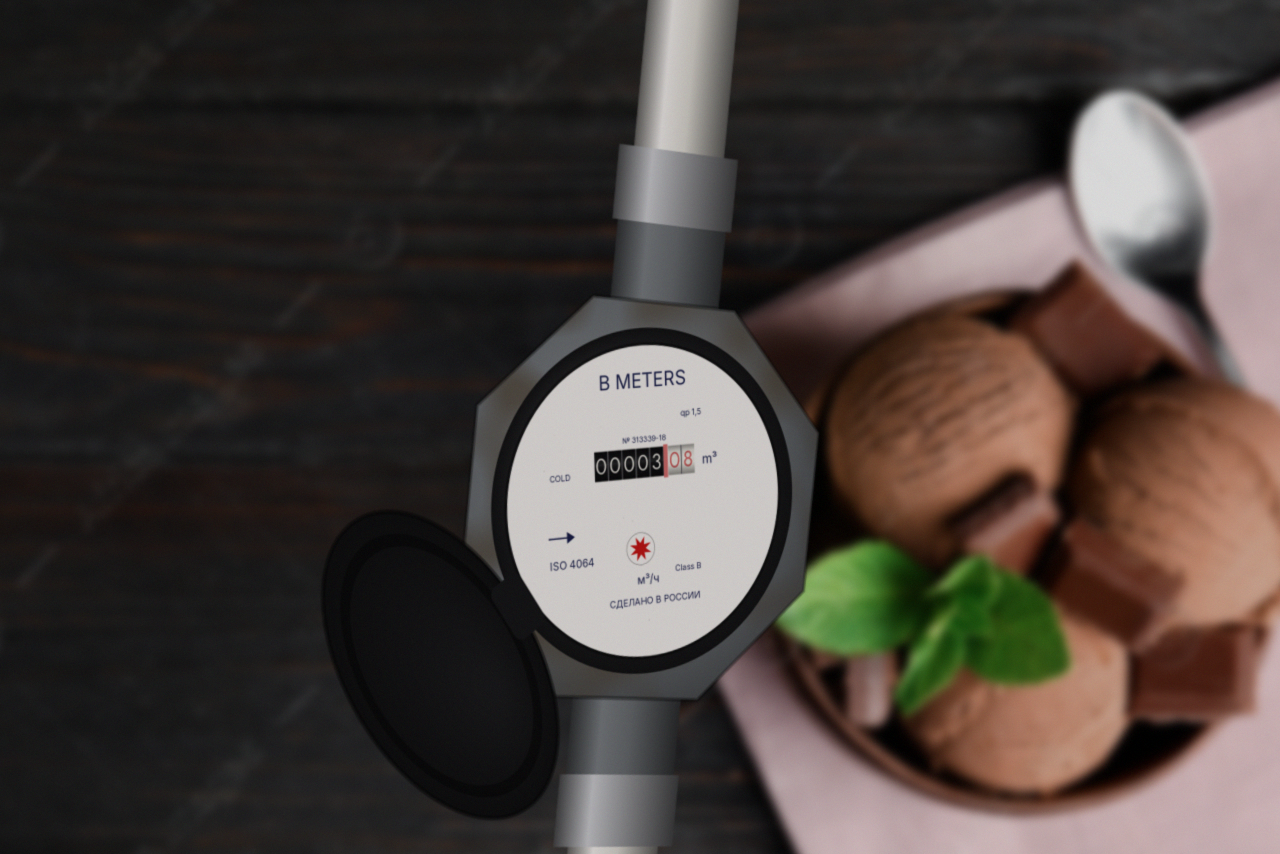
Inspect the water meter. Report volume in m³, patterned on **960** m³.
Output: **3.08** m³
